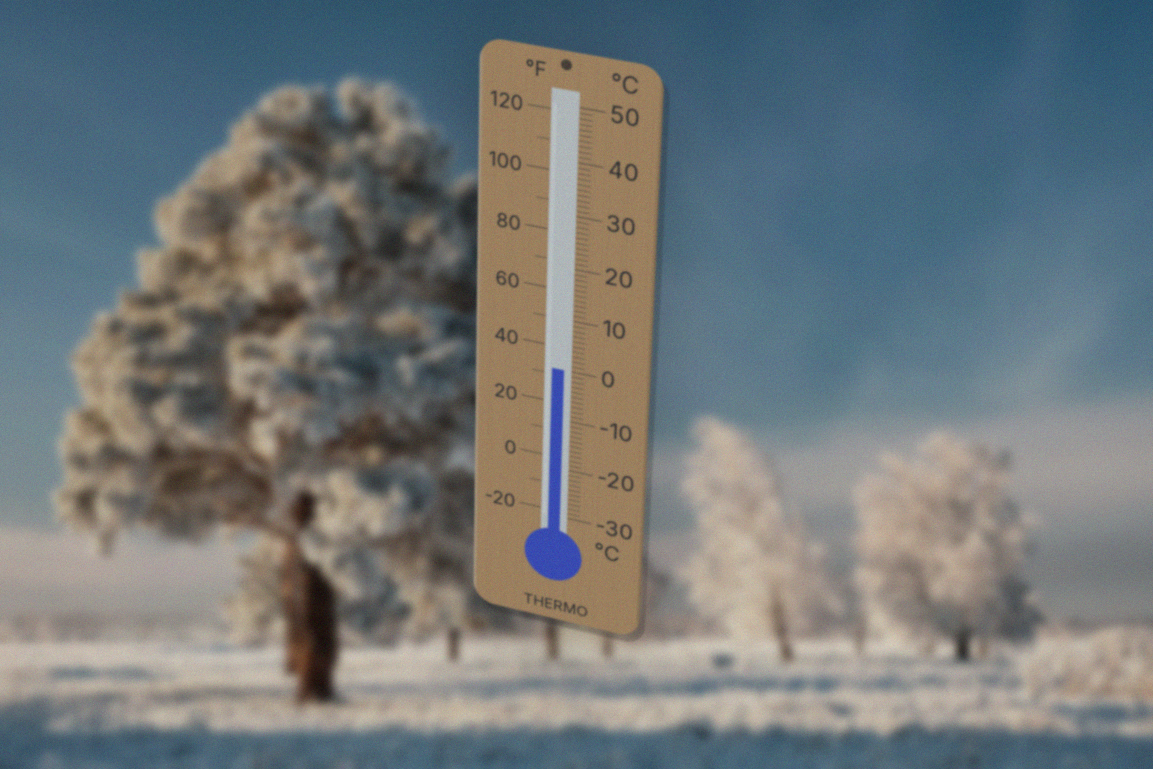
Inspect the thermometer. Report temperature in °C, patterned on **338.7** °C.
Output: **0** °C
